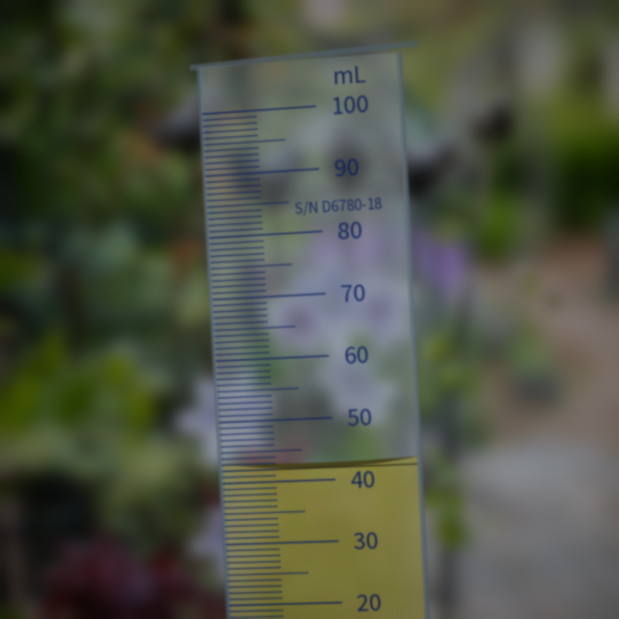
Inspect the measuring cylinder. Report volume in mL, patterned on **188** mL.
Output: **42** mL
